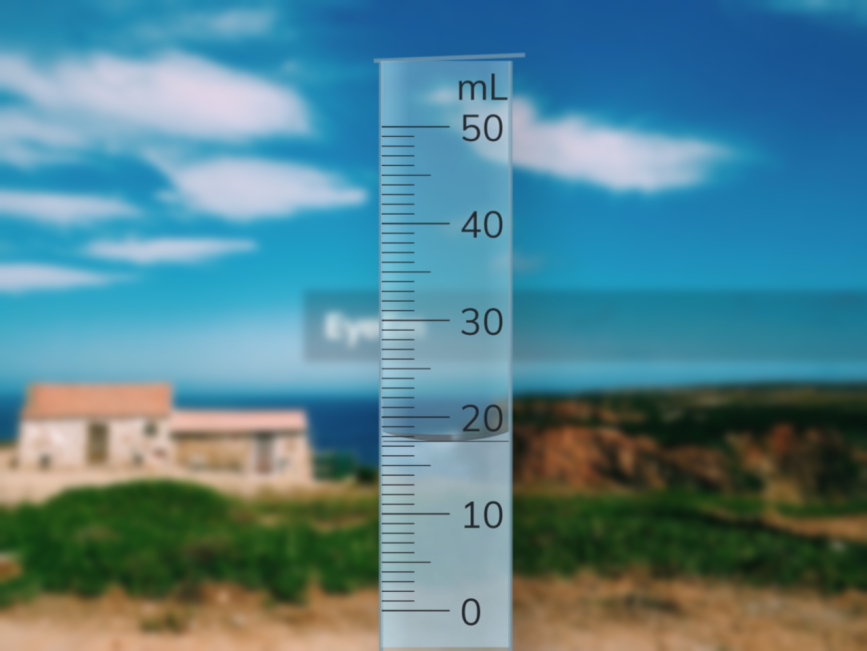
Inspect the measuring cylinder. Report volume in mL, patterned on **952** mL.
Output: **17.5** mL
